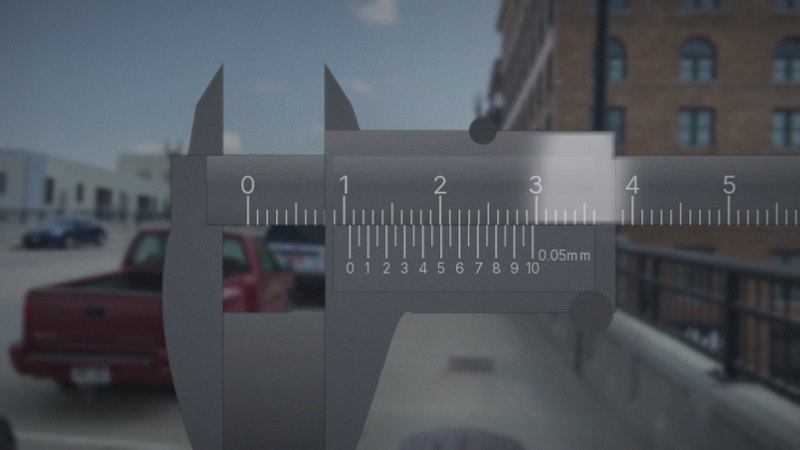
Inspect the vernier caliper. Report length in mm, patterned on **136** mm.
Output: **10.6** mm
